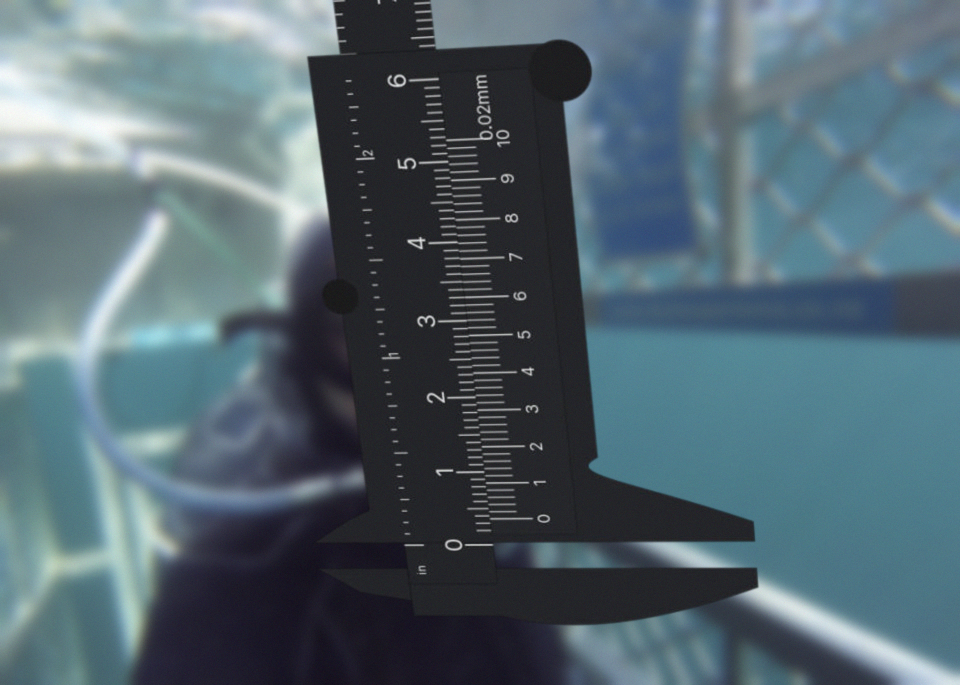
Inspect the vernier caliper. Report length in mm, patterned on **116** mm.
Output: **3.6** mm
